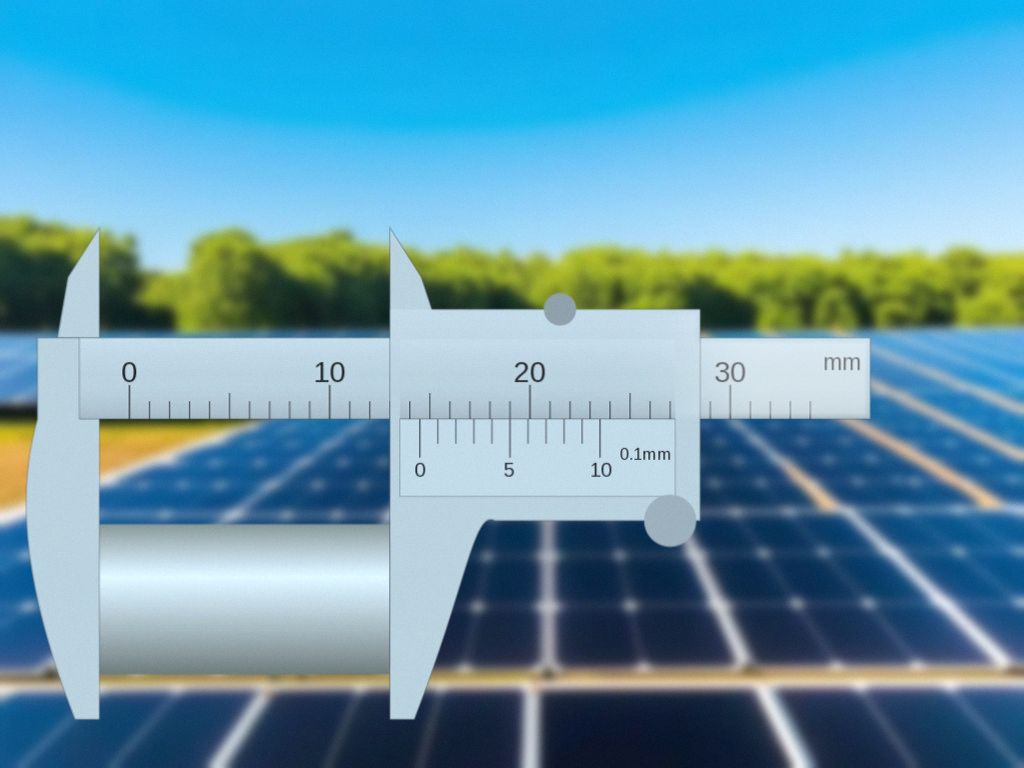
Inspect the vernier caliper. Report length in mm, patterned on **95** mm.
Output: **14.5** mm
